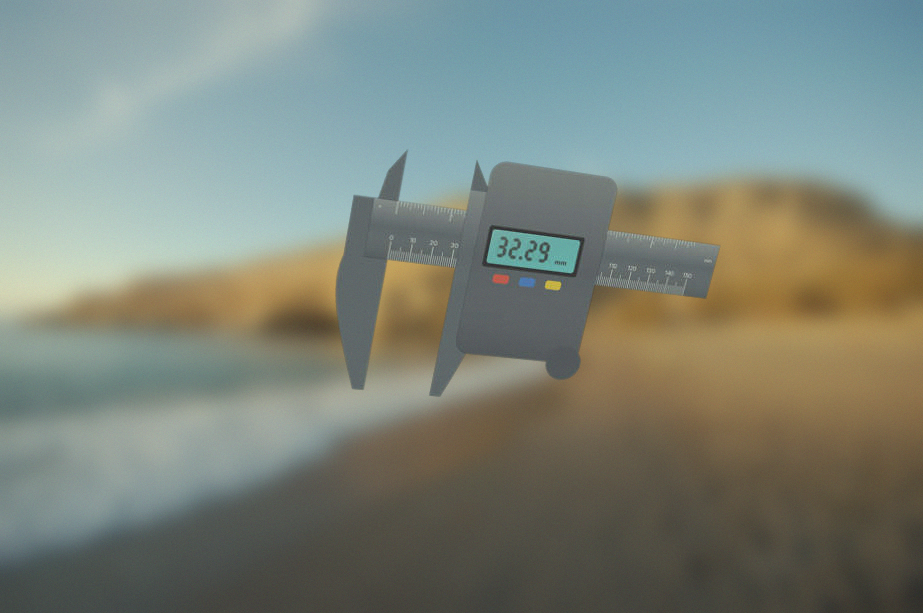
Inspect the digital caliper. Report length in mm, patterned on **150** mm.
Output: **32.29** mm
